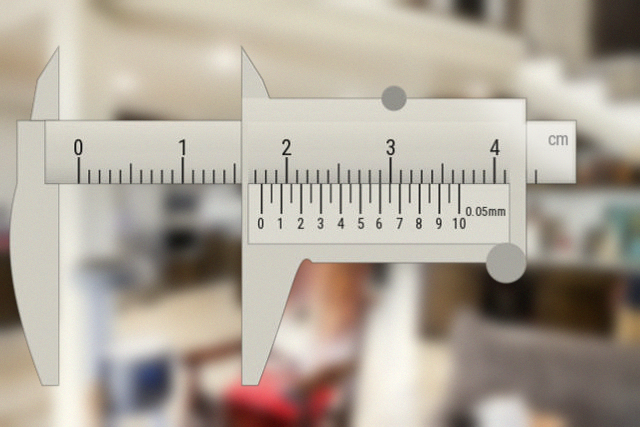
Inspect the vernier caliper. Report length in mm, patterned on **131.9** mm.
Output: **17.6** mm
